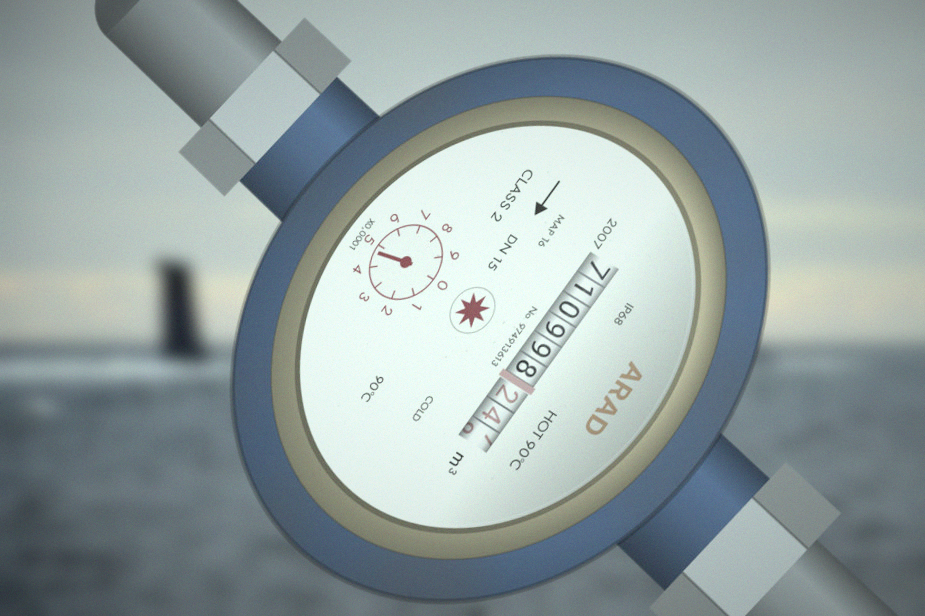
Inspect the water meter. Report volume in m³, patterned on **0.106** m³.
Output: **710998.2474** m³
